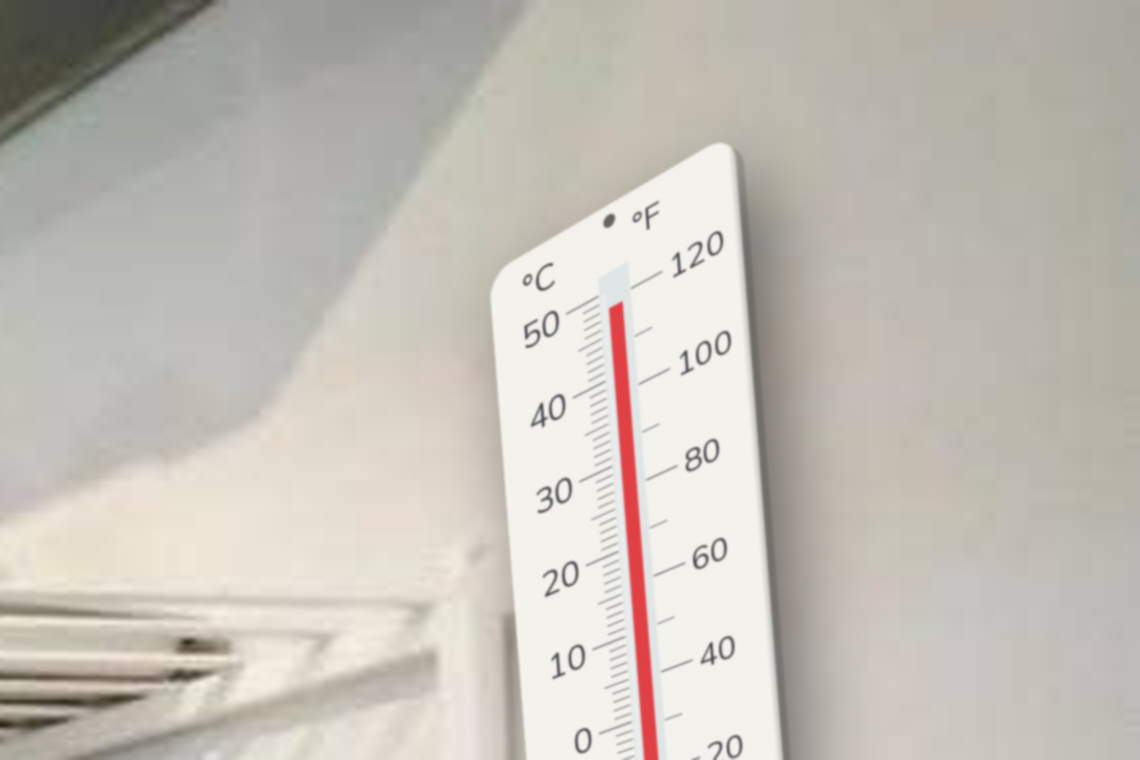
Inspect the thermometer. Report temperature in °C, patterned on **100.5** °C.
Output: **48** °C
